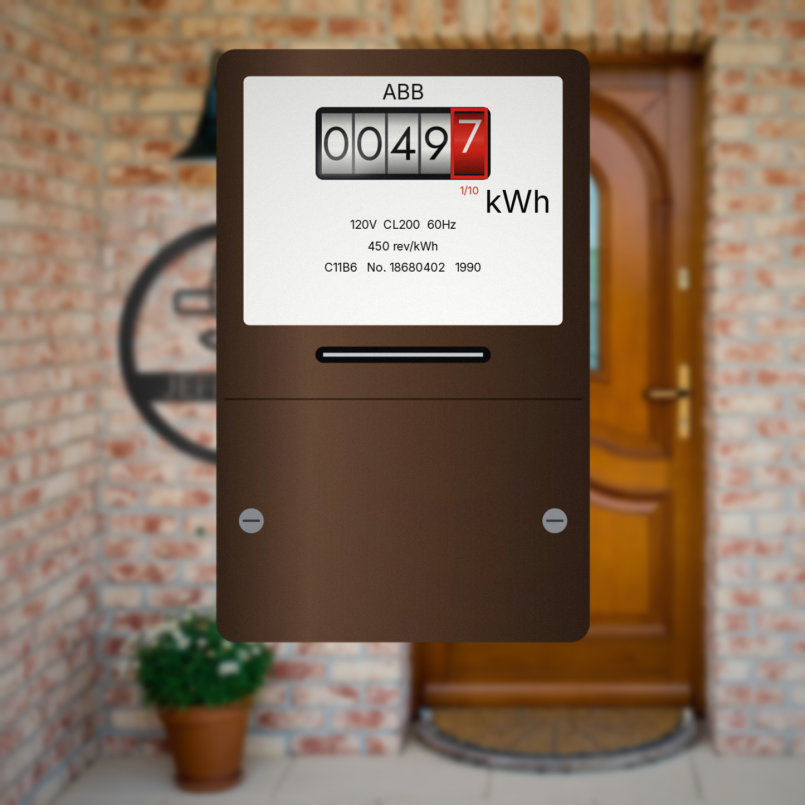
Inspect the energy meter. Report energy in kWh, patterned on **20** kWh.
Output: **49.7** kWh
